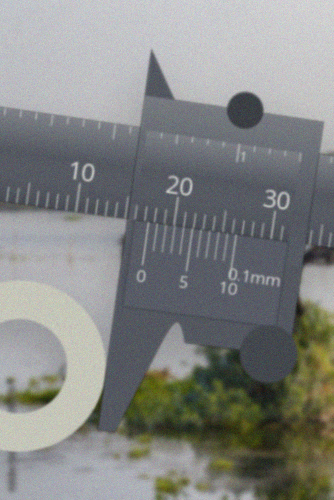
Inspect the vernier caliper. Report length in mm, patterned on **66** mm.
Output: **17.4** mm
